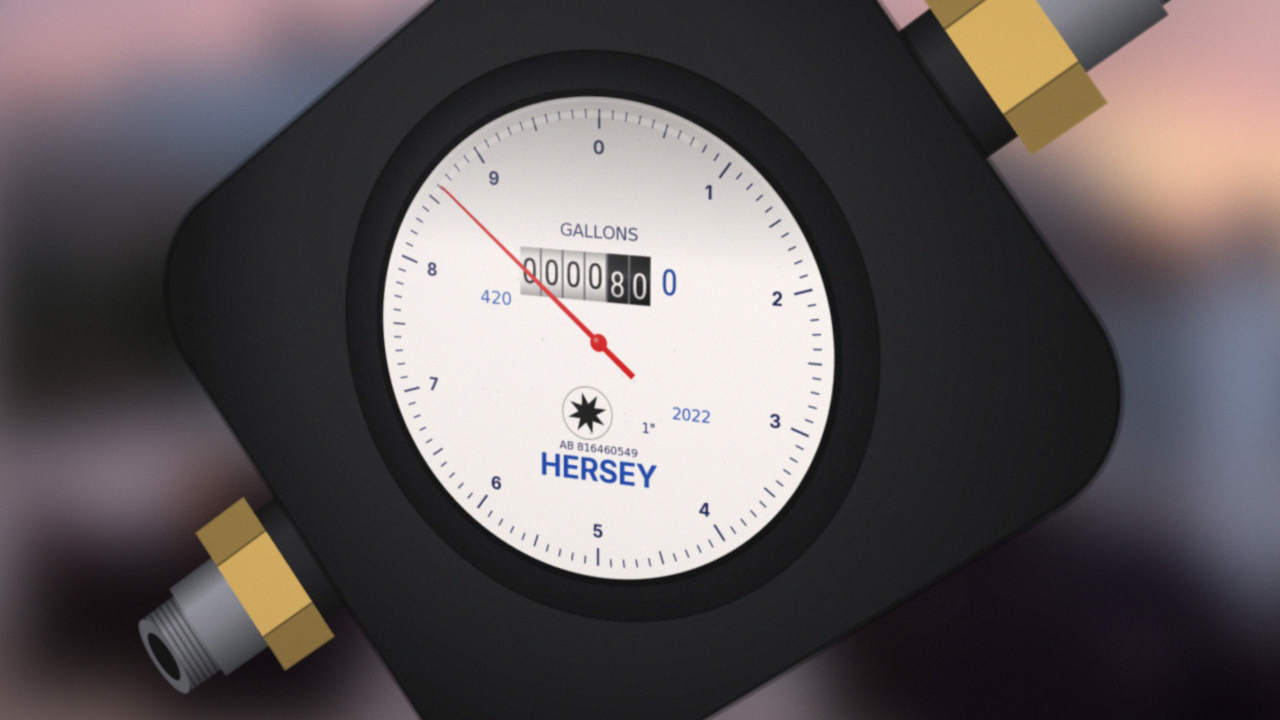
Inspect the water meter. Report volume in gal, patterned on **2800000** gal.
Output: **798.6** gal
